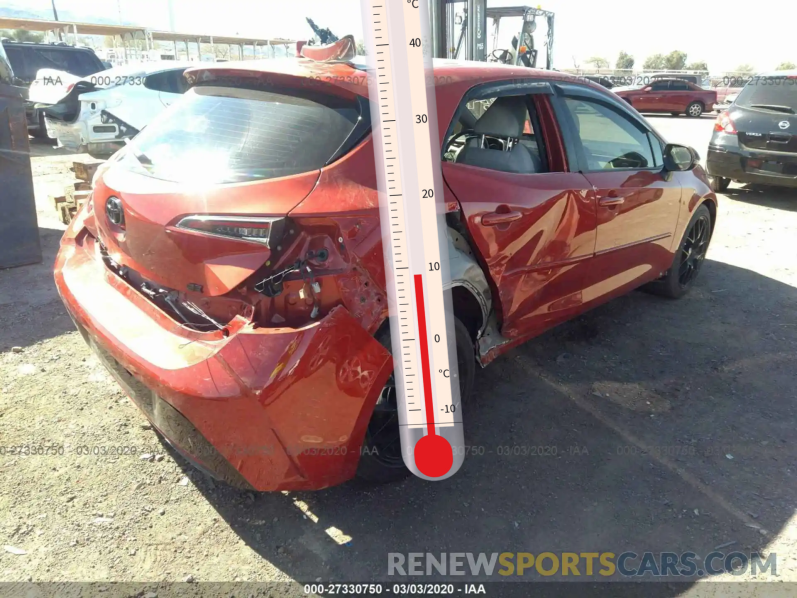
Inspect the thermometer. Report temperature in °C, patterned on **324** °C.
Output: **9** °C
